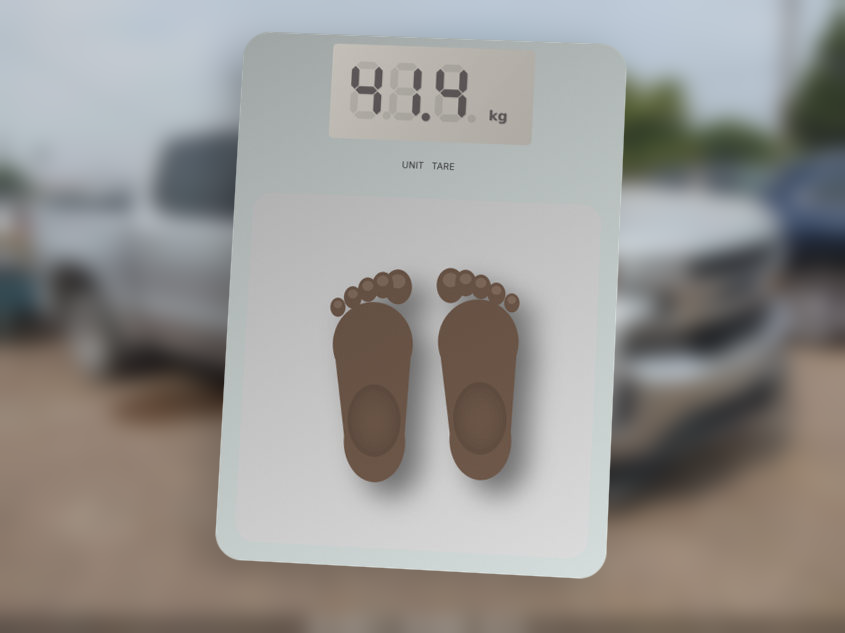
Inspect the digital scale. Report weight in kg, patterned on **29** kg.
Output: **41.4** kg
